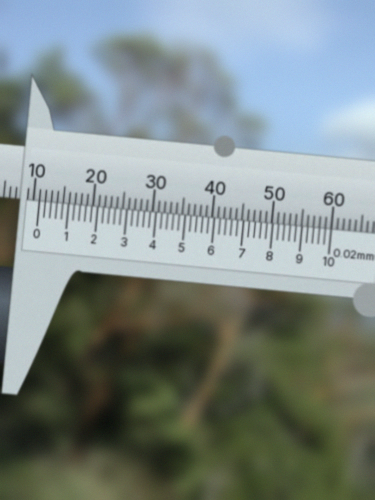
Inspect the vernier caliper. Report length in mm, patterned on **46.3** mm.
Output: **11.0** mm
